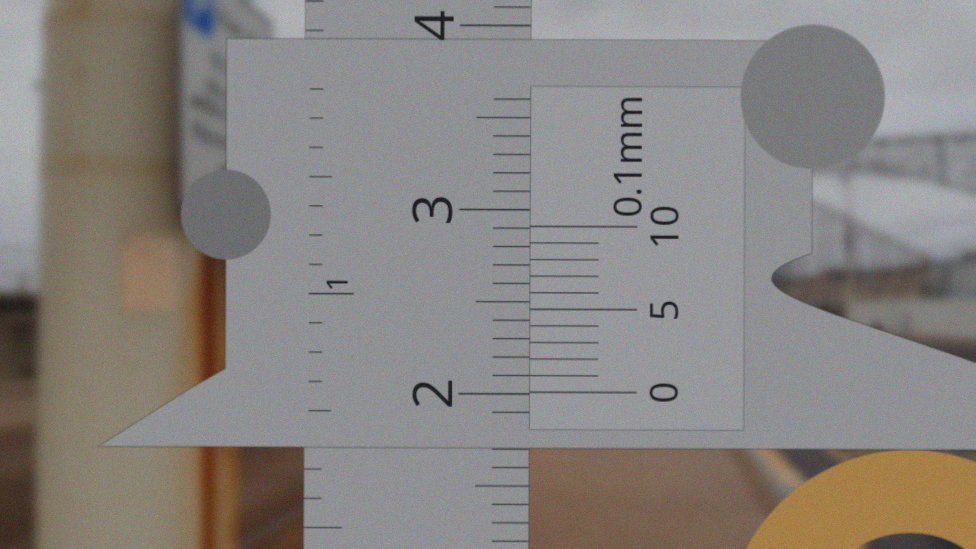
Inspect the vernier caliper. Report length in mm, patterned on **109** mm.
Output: **20.1** mm
